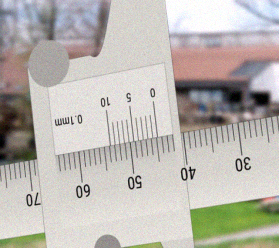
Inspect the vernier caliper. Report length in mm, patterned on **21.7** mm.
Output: **44.8** mm
